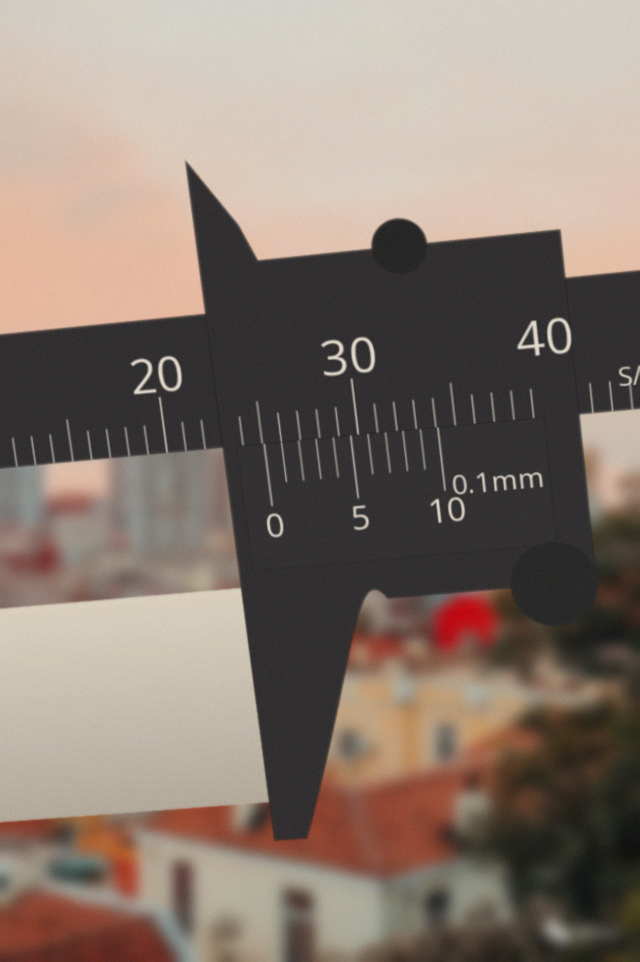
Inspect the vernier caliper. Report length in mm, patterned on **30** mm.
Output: **25.1** mm
